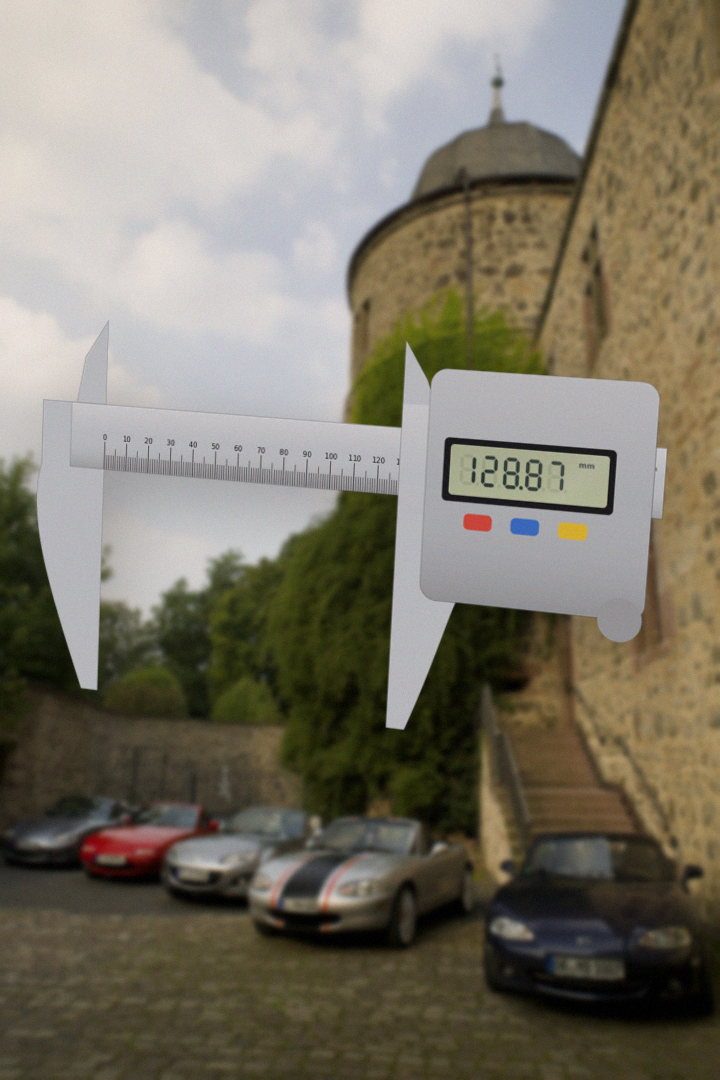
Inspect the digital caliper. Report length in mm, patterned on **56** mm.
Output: **128.87** mm
